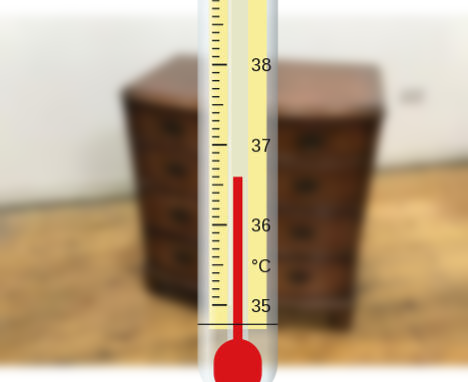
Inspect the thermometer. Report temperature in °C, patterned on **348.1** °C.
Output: **36.6** °C
